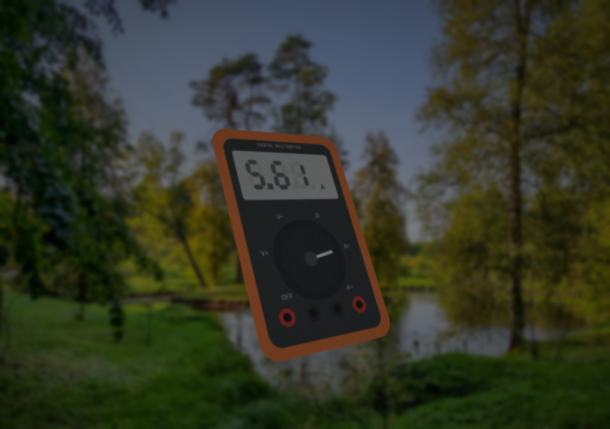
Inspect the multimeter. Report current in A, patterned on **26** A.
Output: **5.61** A
